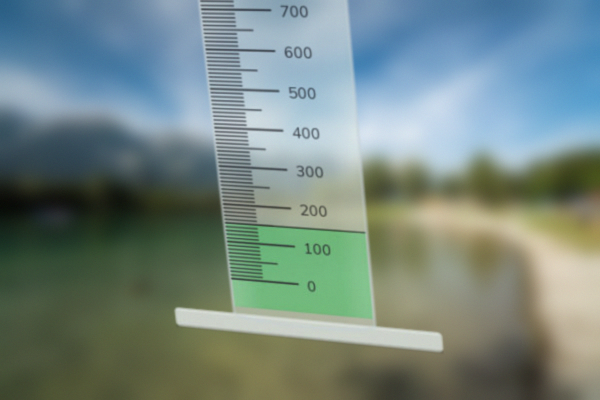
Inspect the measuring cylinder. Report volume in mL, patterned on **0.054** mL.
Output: **150** mL
